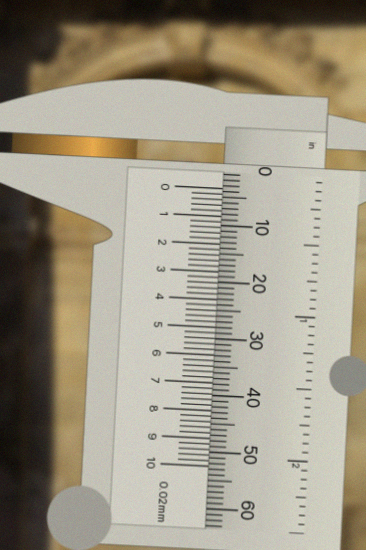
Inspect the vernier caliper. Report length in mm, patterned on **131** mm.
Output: **3.5** mm
